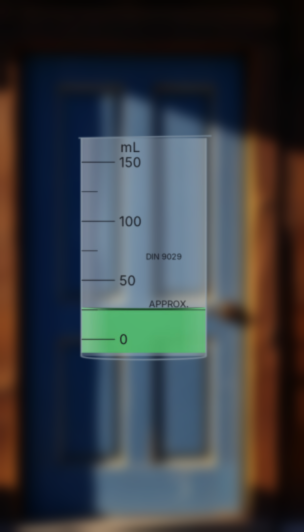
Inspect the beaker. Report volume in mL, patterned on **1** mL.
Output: **25** mL
